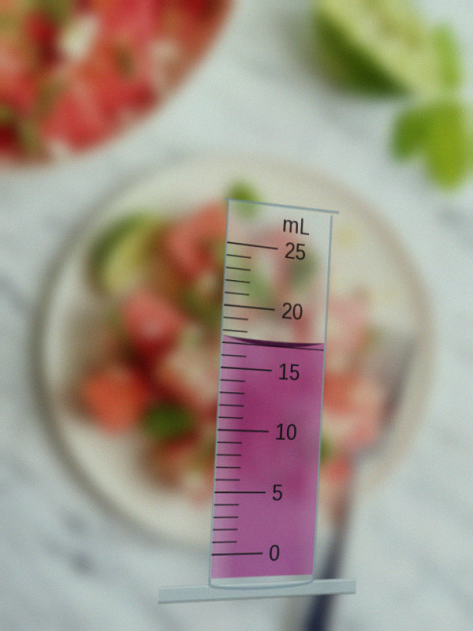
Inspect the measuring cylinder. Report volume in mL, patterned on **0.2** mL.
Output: **17** mL
